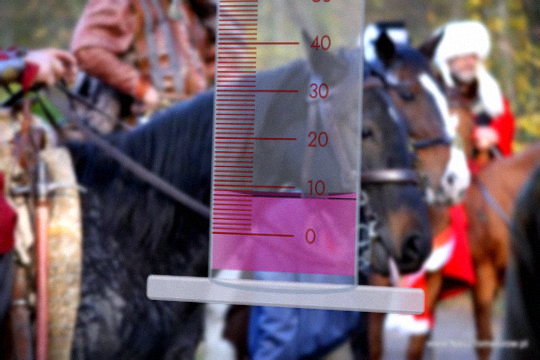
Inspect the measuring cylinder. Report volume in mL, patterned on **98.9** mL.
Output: **8** mL
